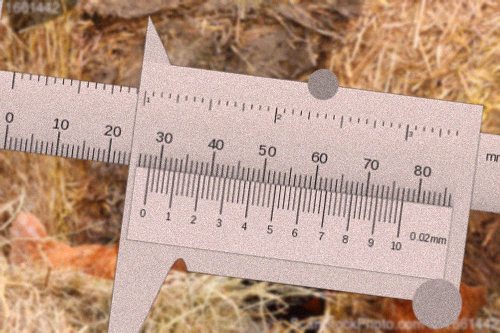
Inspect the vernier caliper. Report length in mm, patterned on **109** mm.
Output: **28.0** mm
